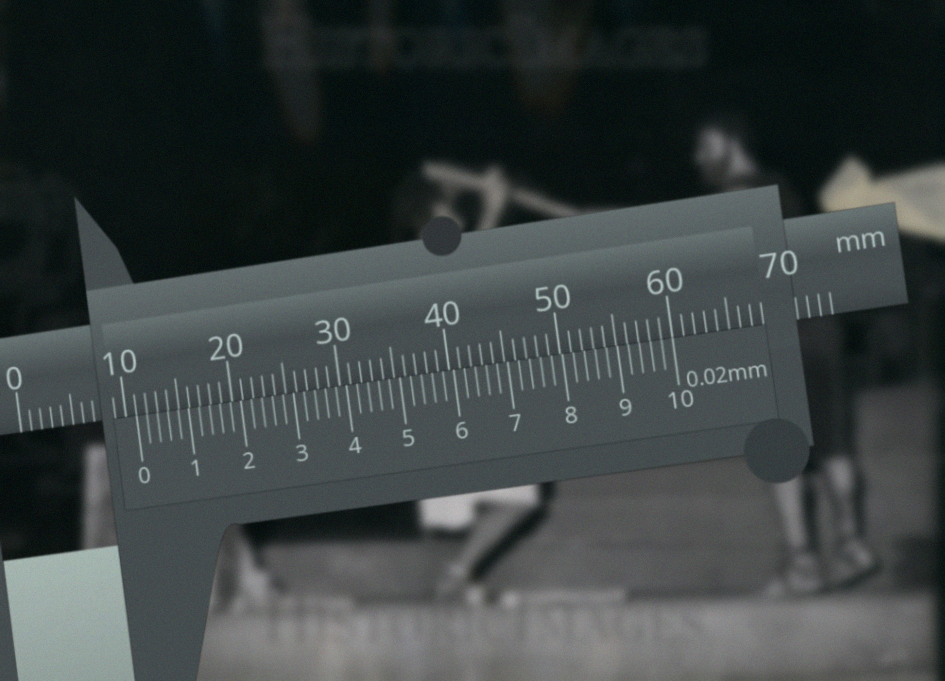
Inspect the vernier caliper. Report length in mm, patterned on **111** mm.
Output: **11.0** mm
